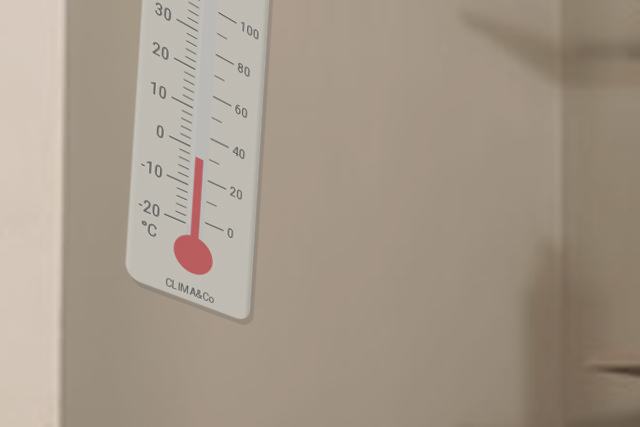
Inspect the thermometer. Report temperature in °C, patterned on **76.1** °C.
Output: **-2** °C
